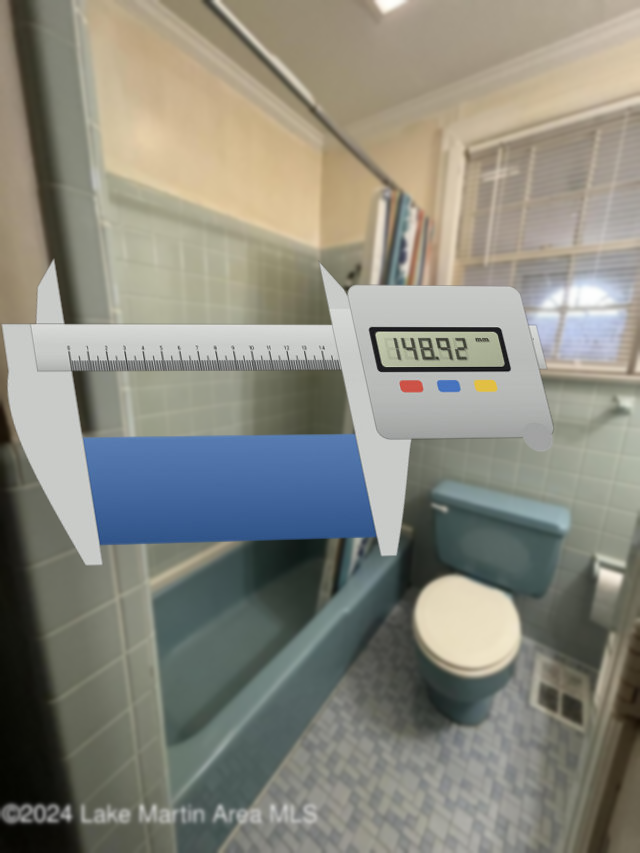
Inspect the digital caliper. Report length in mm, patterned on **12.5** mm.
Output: **148.92** mm
